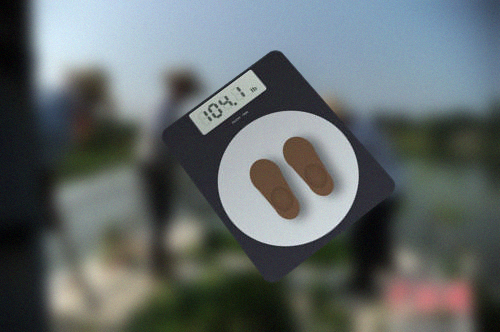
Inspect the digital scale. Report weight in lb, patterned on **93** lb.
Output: **104.1** lb
